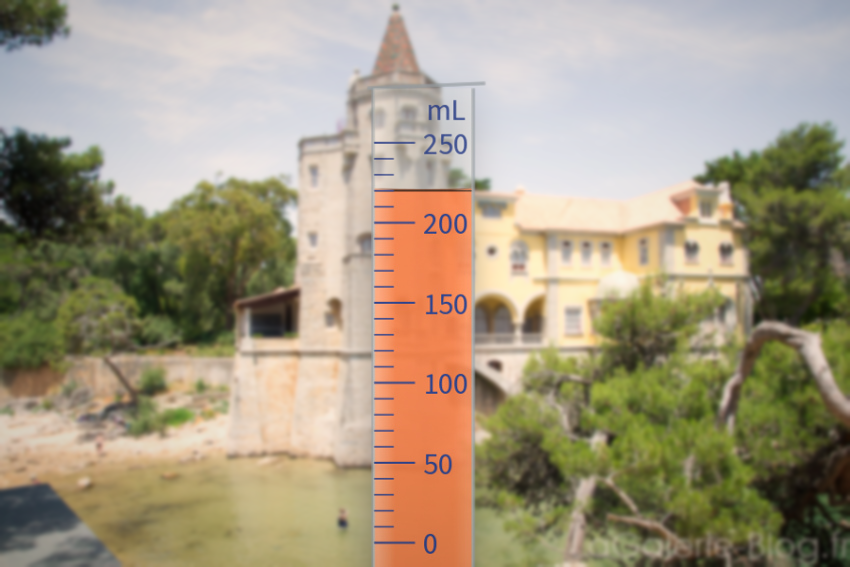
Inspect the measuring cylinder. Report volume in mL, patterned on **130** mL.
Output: **220** mL
